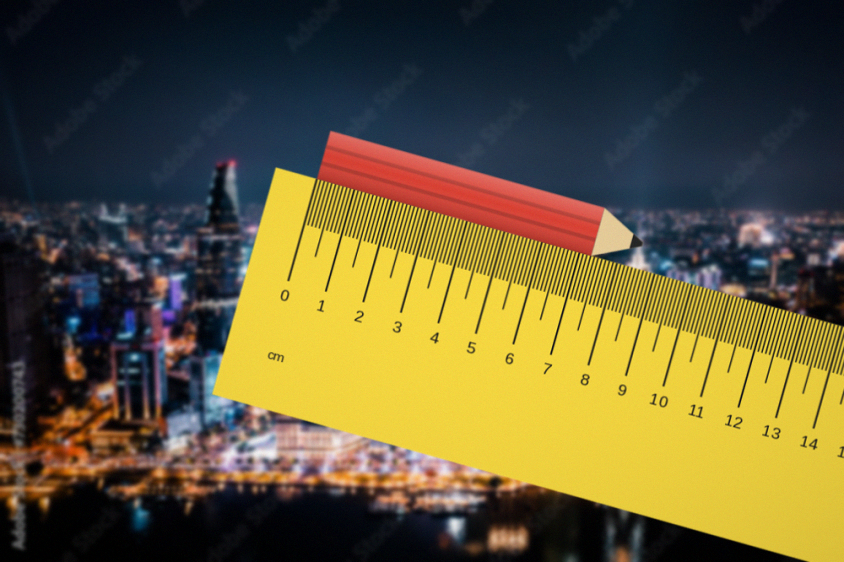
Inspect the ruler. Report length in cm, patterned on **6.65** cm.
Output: **8.5** cm
